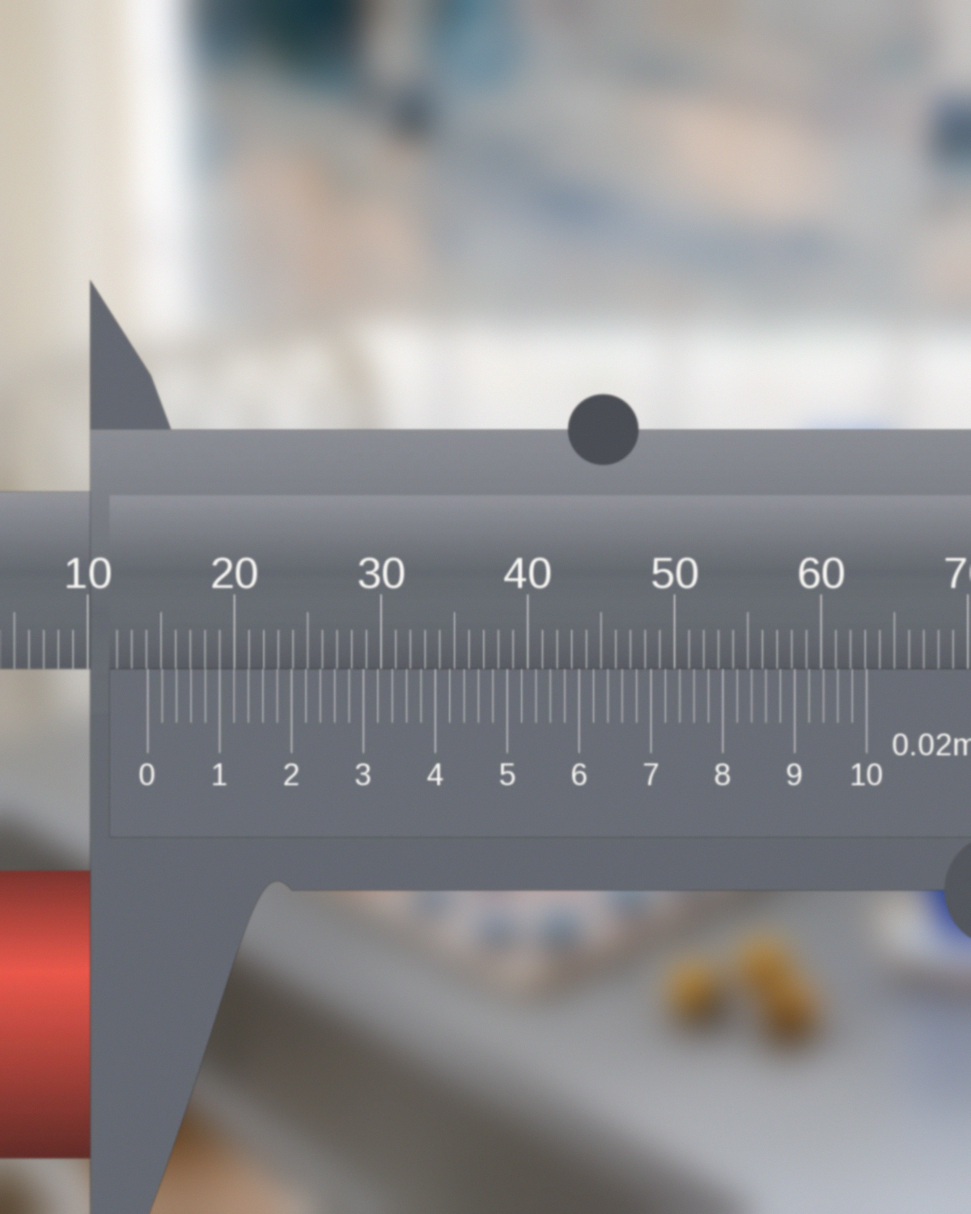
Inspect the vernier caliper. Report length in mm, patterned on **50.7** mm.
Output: **14.1** mm
